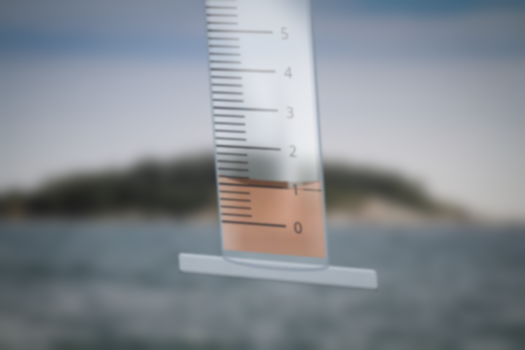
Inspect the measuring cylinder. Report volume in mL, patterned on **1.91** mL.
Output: **1** mL
